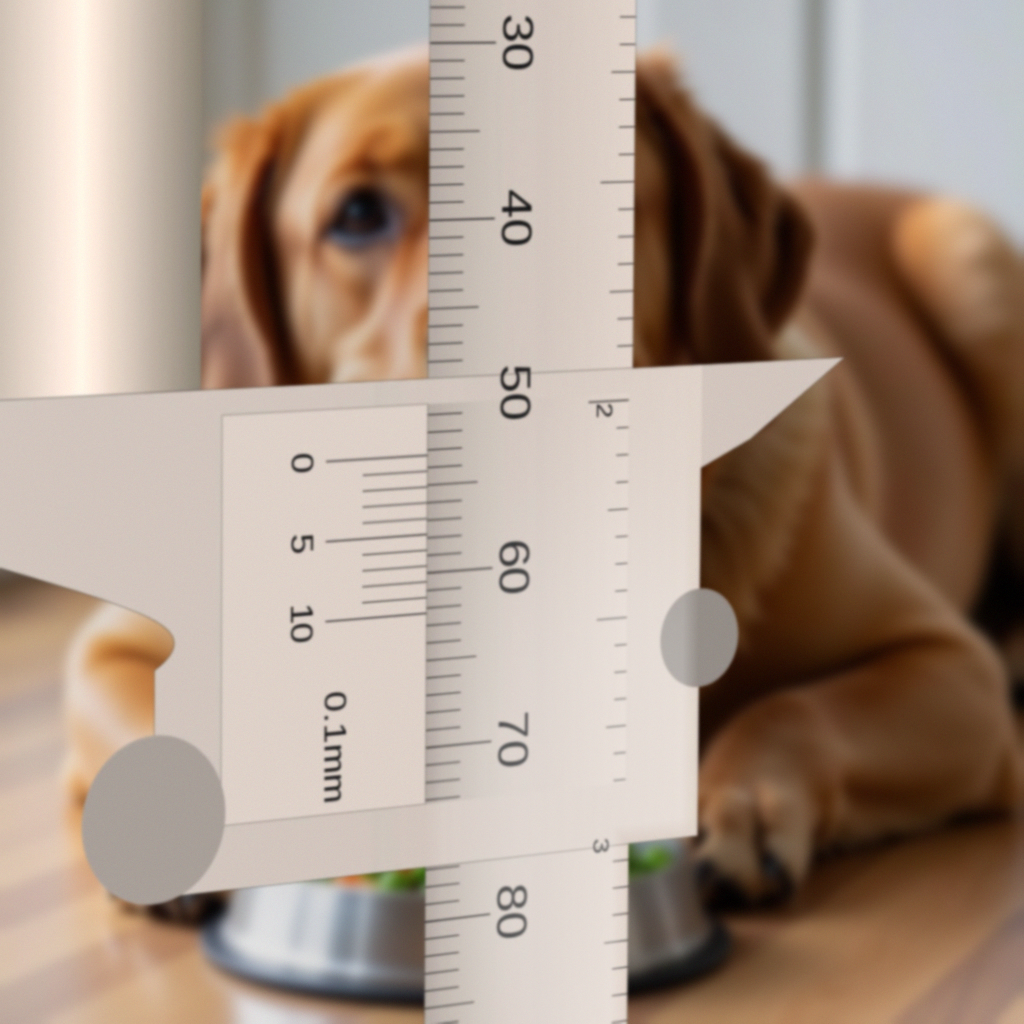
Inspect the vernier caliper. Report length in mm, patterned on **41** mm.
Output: **53.3** mm
